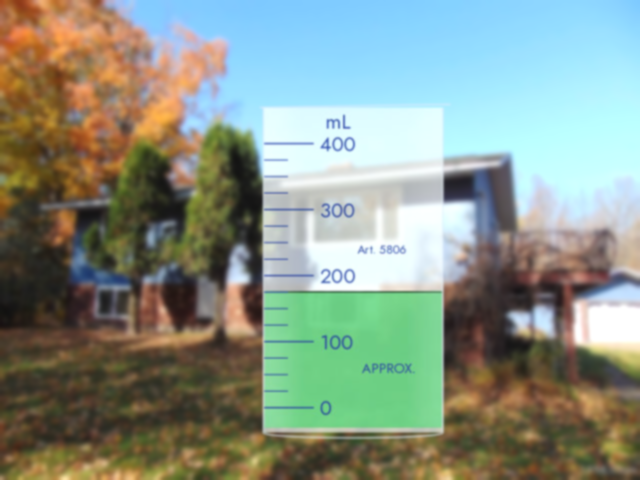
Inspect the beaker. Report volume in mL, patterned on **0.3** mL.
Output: **175** mL
